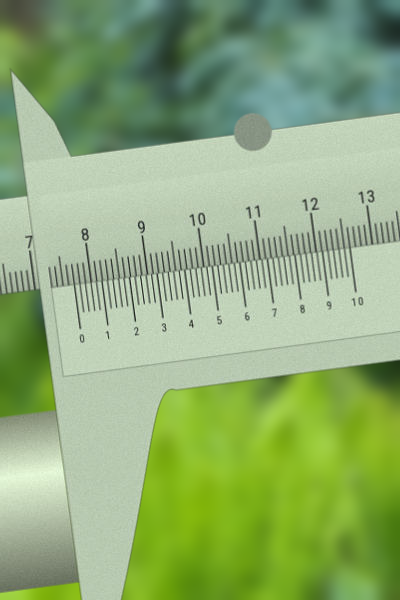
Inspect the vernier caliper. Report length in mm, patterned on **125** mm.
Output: **77.0** mm
